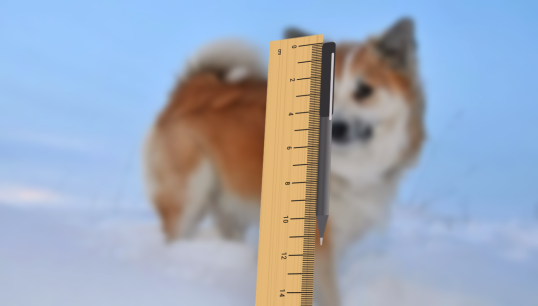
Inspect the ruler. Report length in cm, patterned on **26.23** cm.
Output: **11.5** cm
